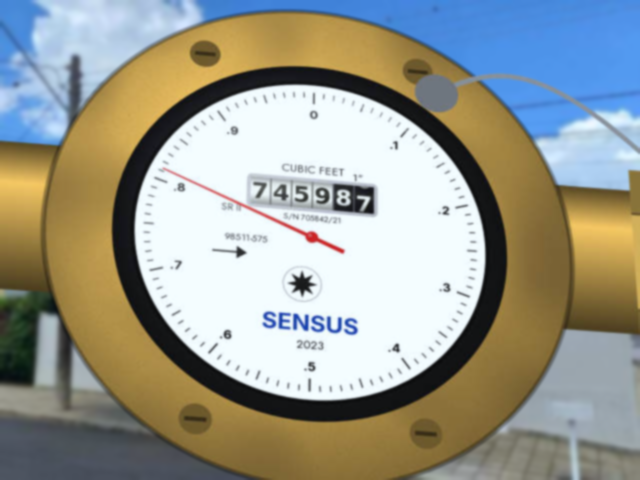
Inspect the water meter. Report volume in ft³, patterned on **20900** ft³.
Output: **745986.81** ft³
